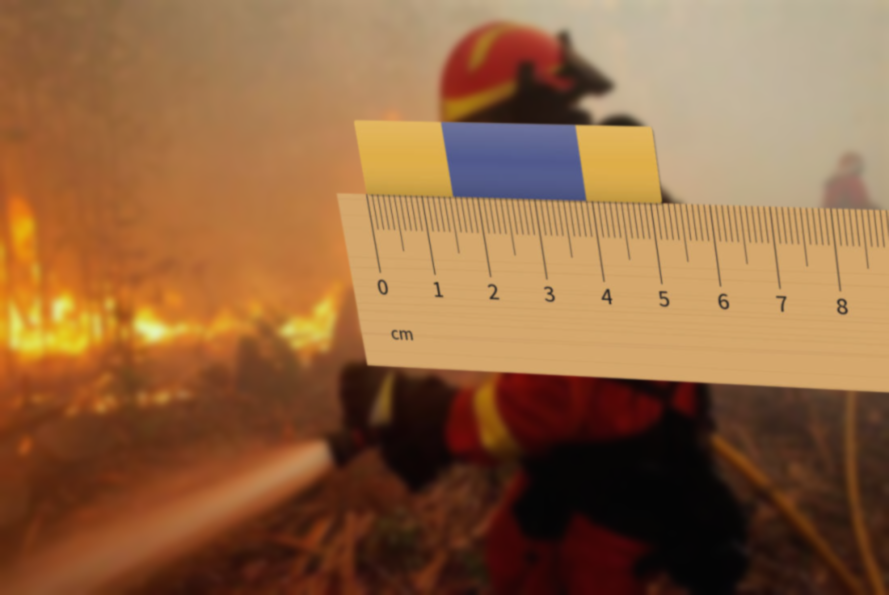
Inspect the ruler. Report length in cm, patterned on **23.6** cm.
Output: **5.2** cm
